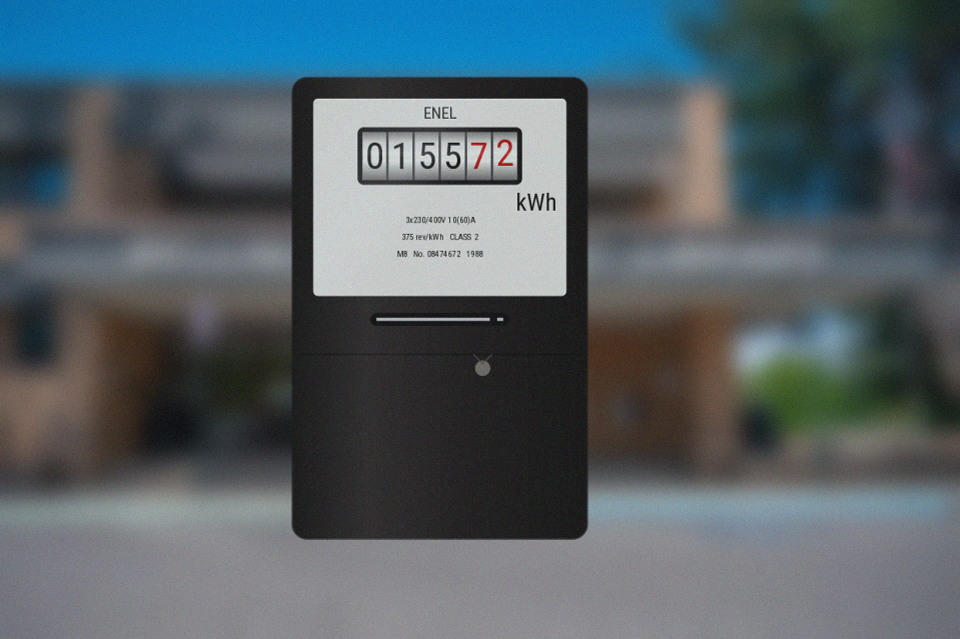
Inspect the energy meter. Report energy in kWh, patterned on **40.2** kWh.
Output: **155.72** kWh
